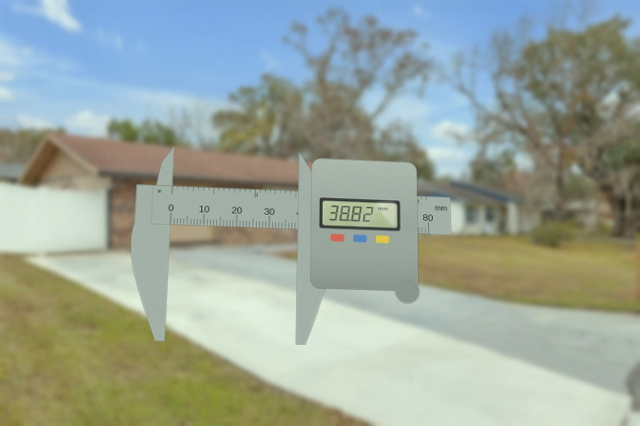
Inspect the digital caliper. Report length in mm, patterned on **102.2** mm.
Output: **38.82** mm
